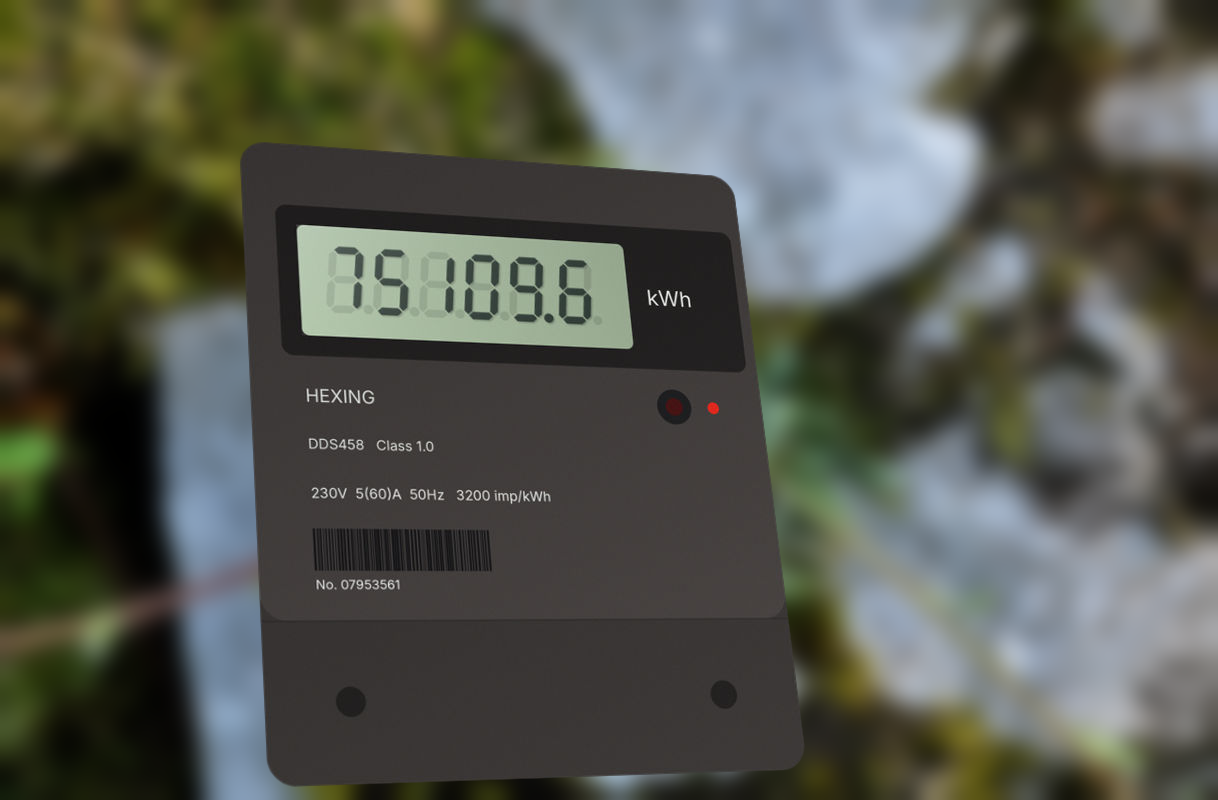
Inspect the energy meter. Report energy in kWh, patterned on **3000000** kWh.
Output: **75109.6** kWh
